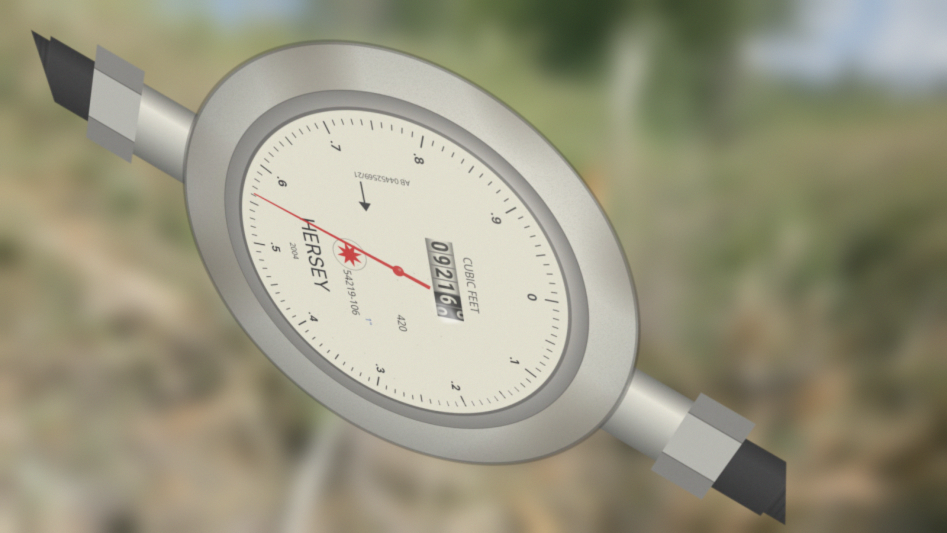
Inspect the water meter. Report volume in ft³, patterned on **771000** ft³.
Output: **92168.56** ft³
